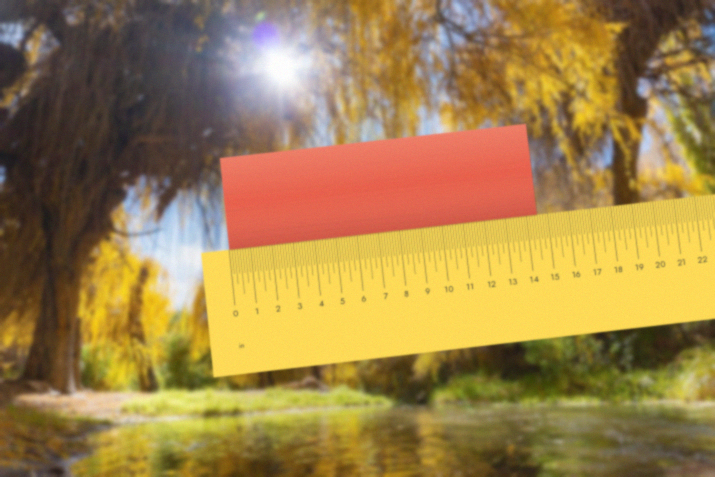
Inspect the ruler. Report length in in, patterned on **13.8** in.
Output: **14.5** in
